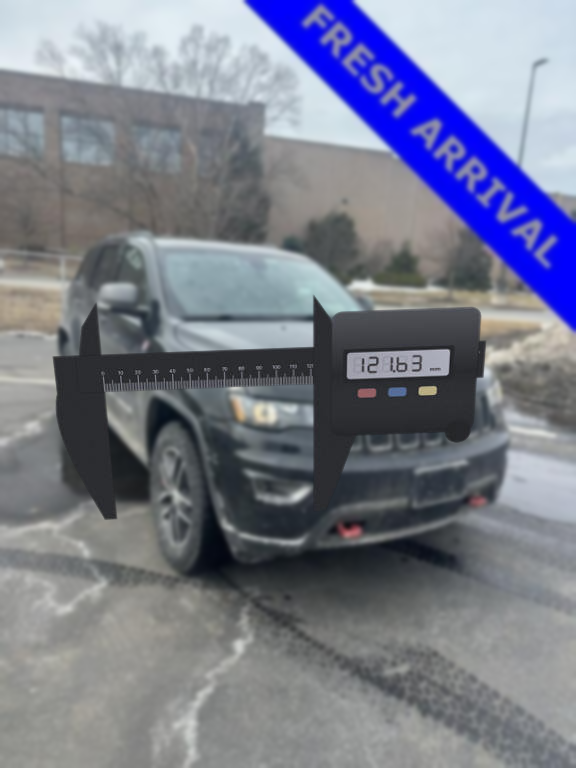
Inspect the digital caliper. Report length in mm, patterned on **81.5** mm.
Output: **121.63** mm
